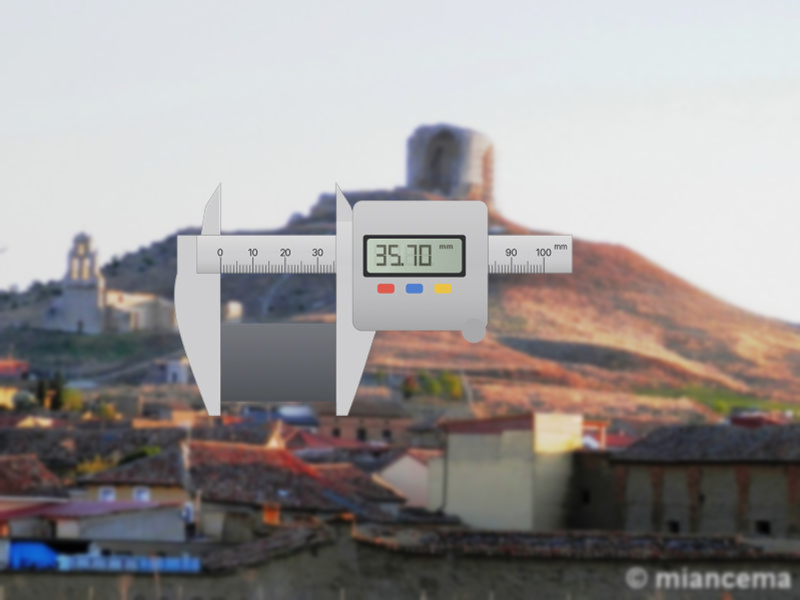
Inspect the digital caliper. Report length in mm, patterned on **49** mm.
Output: **35.70** mm
